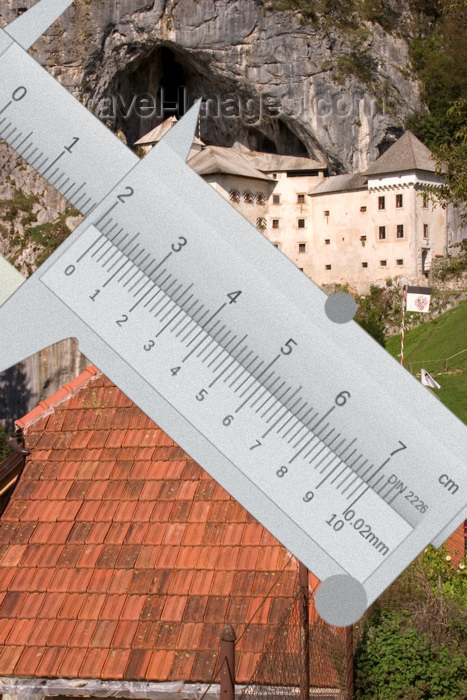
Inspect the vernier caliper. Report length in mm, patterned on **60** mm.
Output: **21.6** mm
